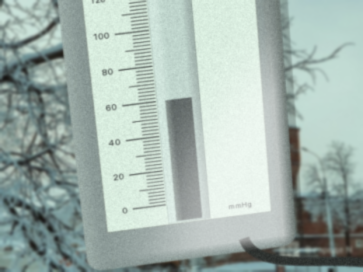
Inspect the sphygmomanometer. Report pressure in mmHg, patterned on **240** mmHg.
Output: **60** mmHg
